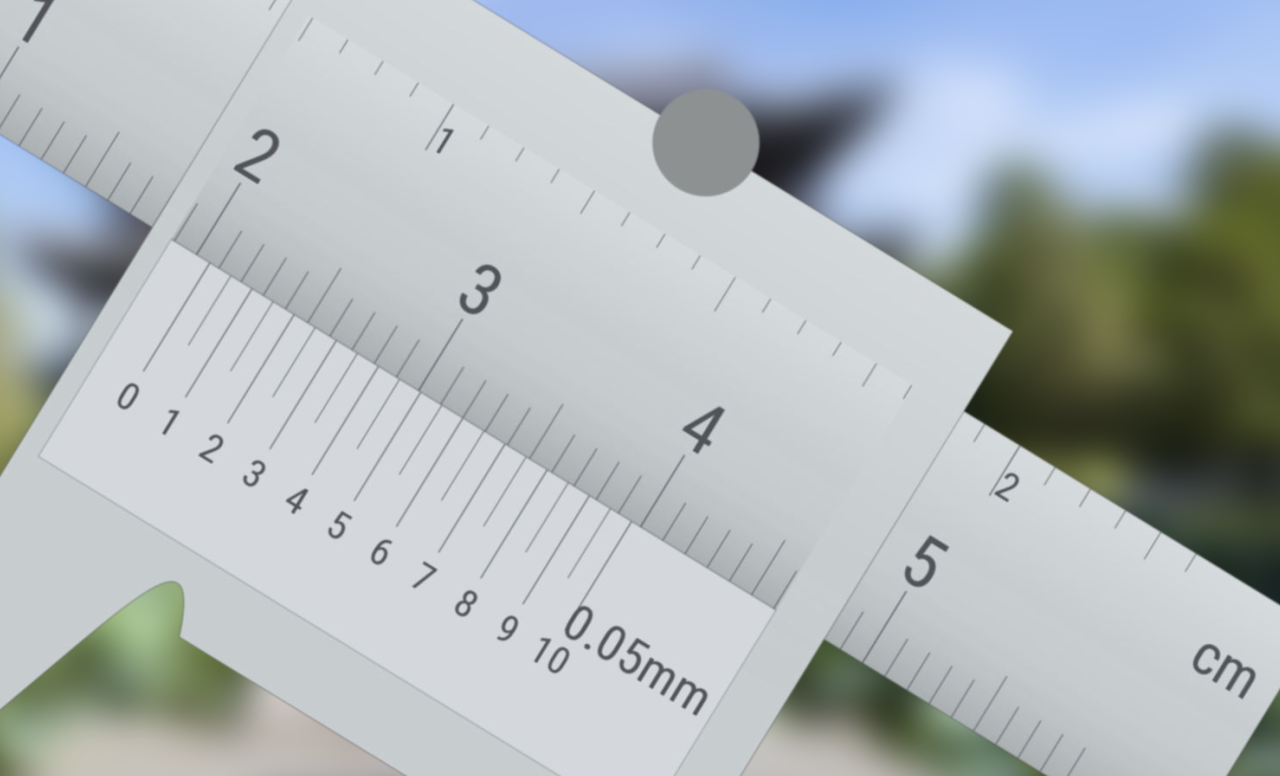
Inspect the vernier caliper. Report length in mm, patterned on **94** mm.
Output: **20.6** mm
